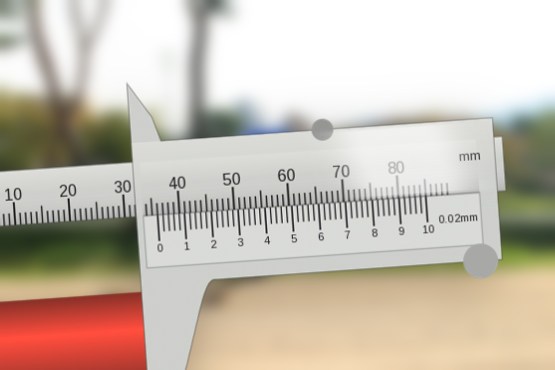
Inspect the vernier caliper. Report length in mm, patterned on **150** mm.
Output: **36.0** mm
